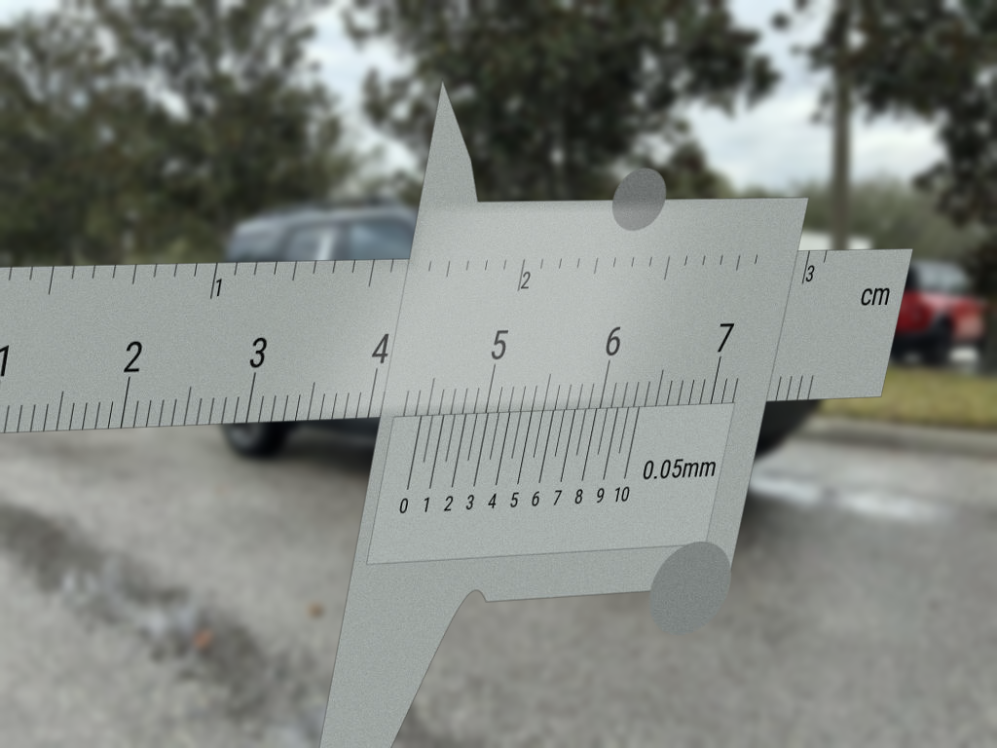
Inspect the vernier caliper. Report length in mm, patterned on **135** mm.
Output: **44.5** mm
